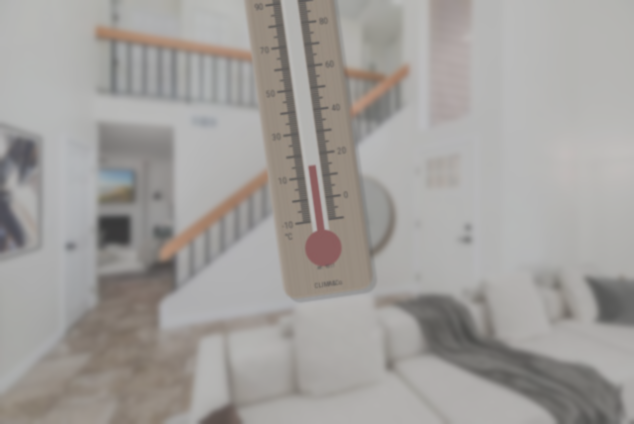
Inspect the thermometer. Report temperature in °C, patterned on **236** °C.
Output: **15** °C
